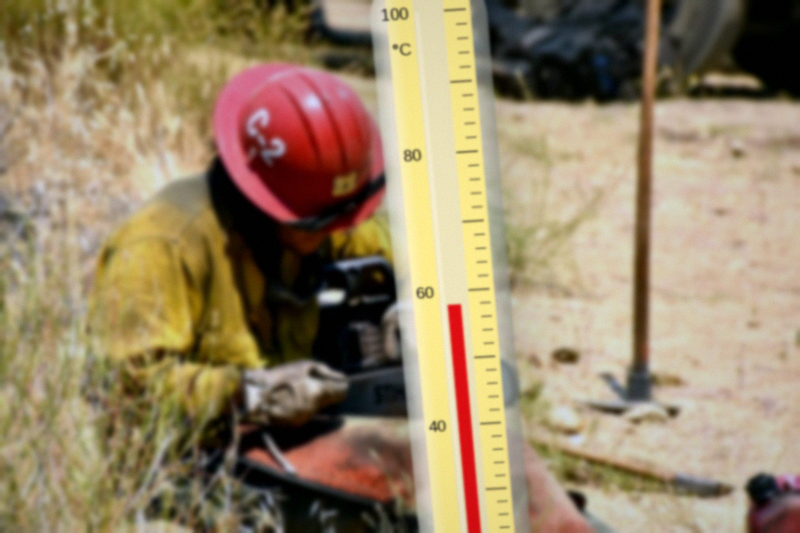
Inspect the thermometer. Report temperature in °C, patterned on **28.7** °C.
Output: **58** °C
